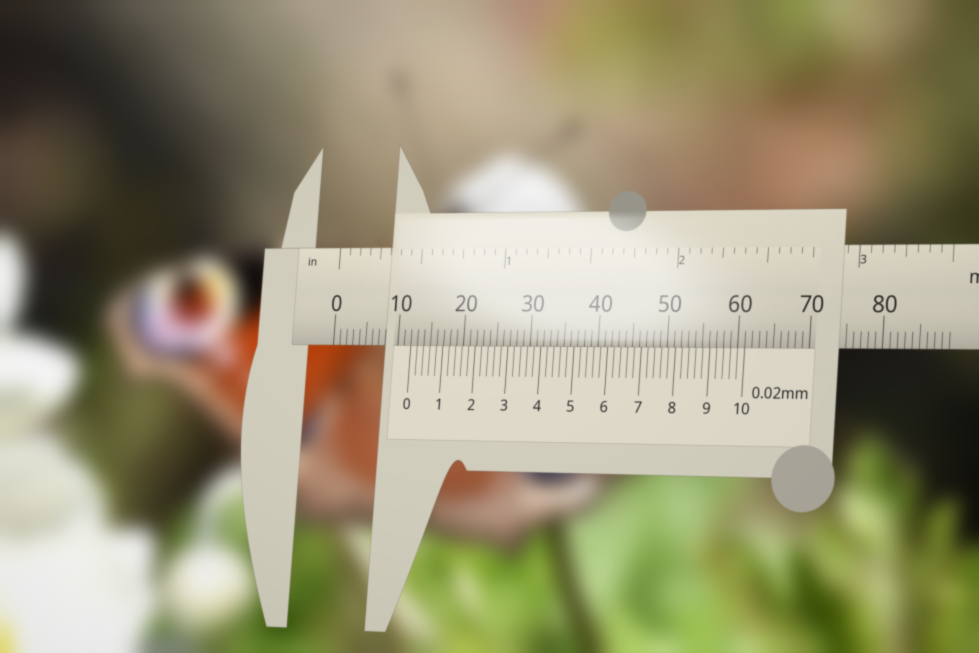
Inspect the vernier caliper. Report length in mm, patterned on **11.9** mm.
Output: **12.0** mm
